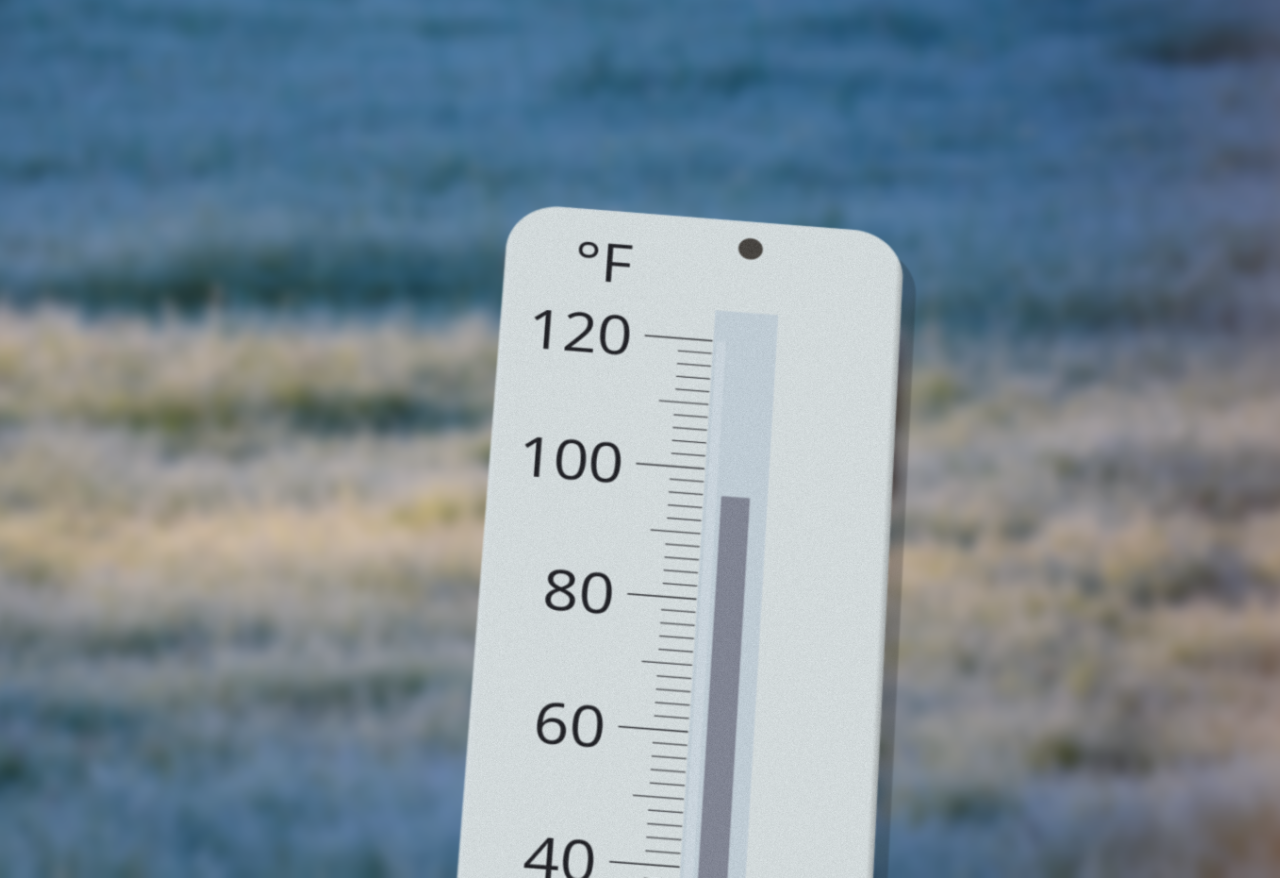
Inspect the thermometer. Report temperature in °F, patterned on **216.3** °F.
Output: **96** °F
